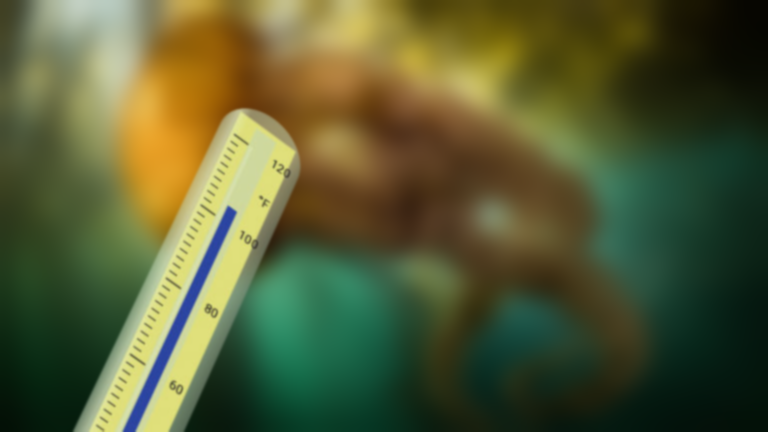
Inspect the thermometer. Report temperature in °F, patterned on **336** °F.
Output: **104** °F
